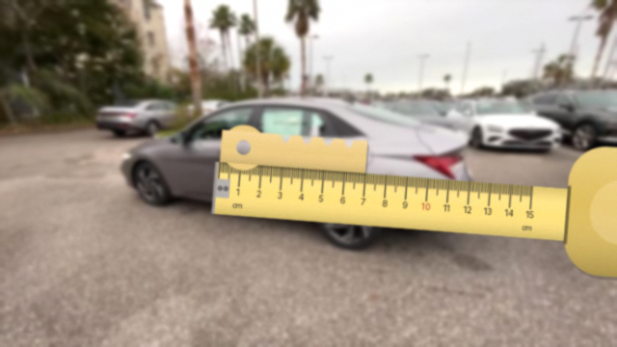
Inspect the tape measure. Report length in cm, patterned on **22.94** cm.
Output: **7** cm
